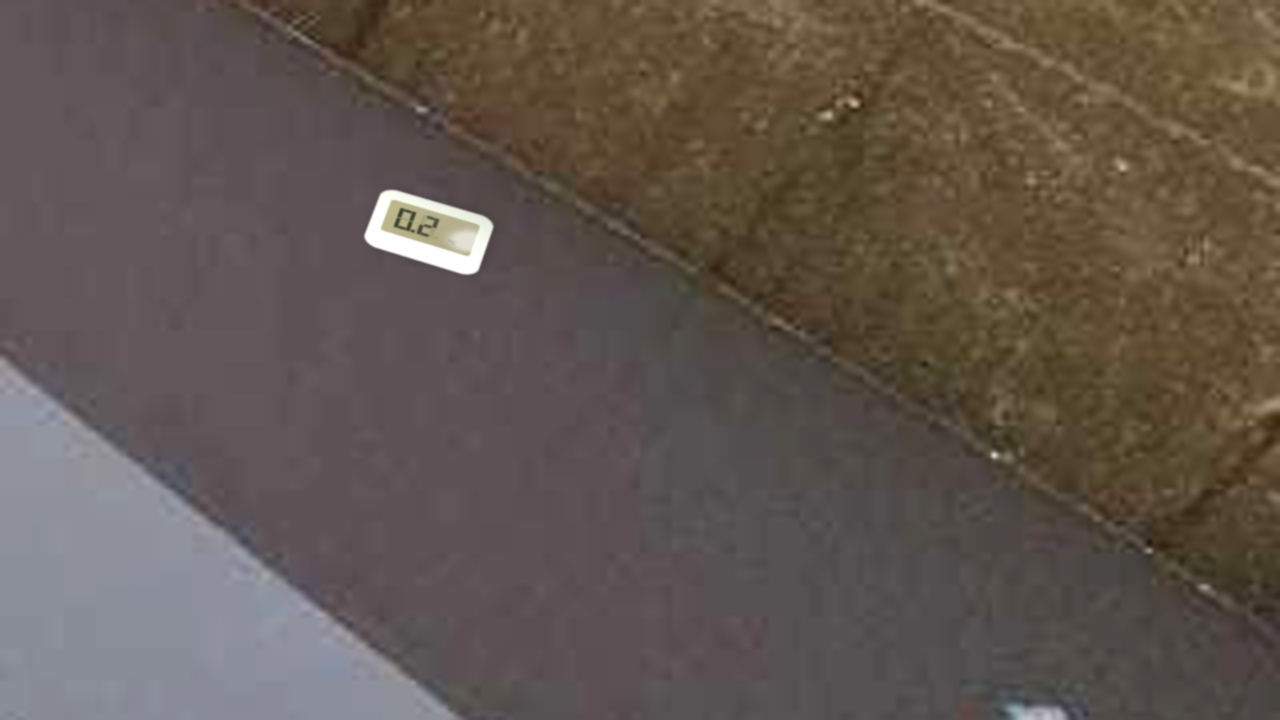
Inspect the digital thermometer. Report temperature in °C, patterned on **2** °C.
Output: **0.2** °C
